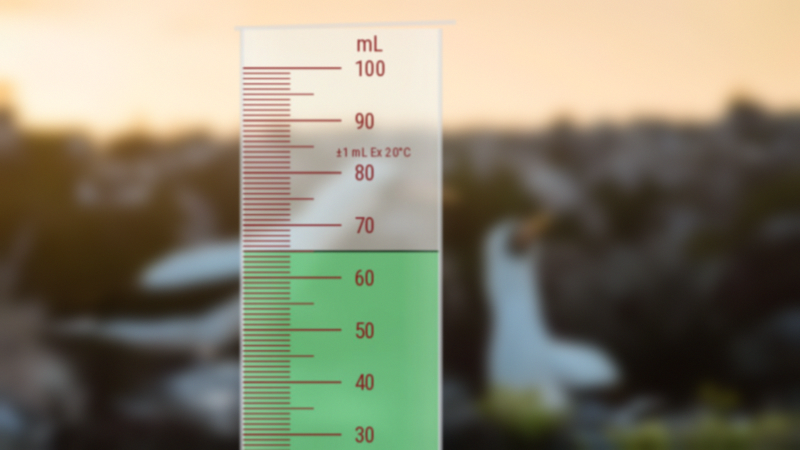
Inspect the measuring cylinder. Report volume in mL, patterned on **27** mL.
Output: **65** mL
